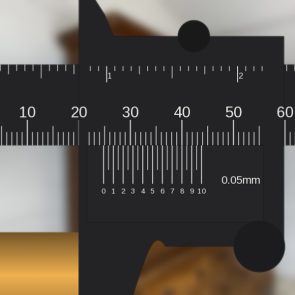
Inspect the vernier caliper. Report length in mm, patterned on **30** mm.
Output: **24.8** mm
